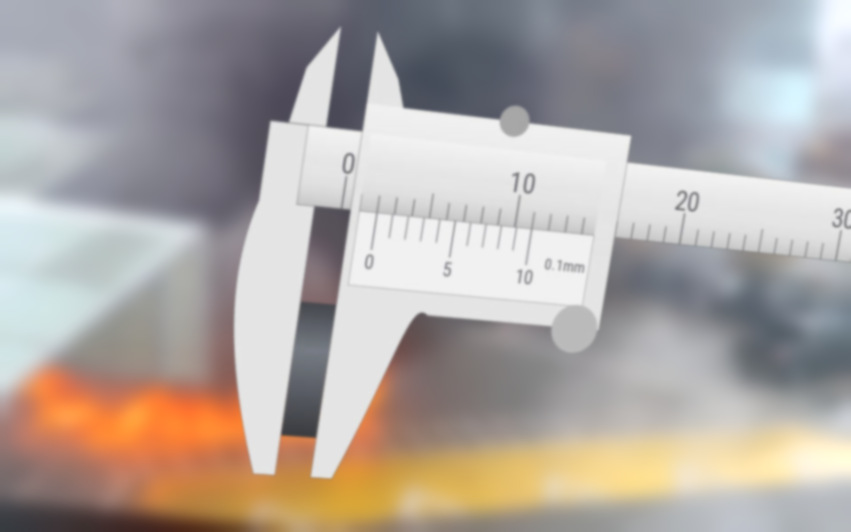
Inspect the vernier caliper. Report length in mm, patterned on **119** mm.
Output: **2.0** mm
